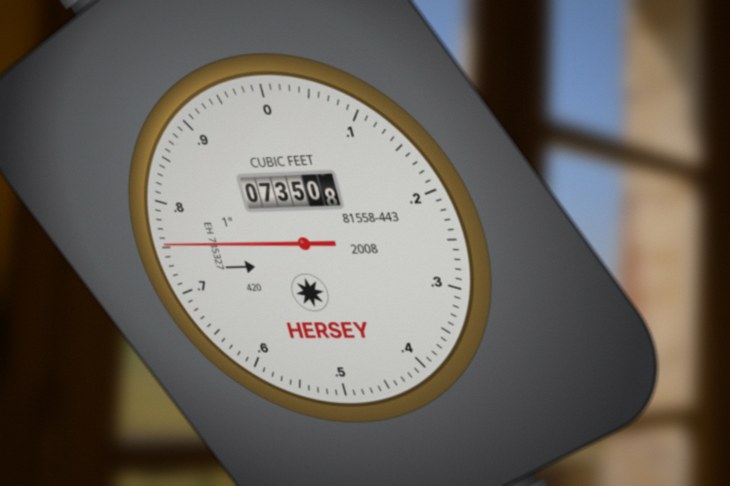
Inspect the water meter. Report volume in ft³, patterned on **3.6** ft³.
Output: **73507.75** ft³
